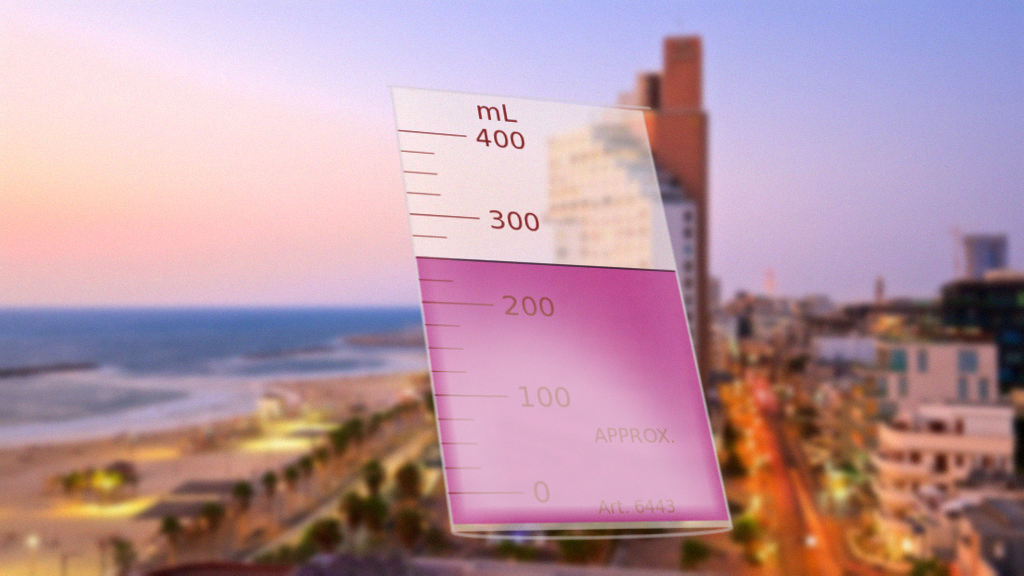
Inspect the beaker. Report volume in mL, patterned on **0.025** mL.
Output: **250** mL
